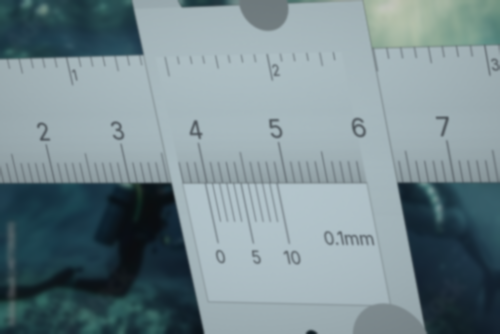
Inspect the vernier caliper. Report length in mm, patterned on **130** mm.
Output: **39.8** mm
